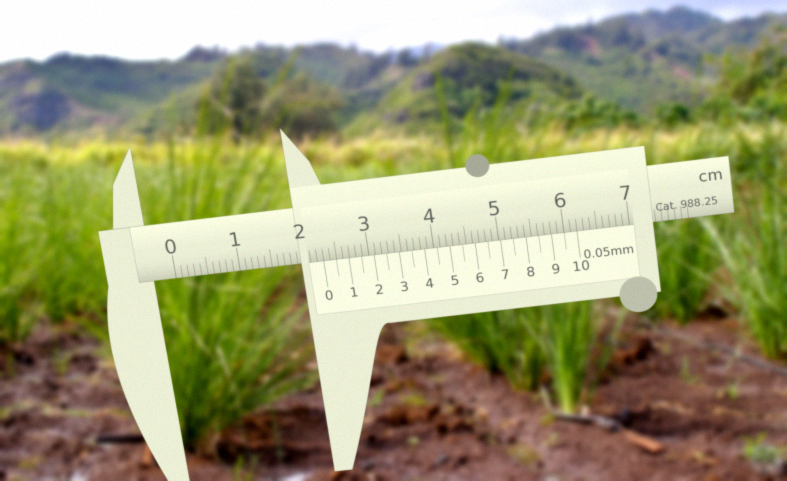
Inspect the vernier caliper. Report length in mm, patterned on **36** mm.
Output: **23.0** mm
